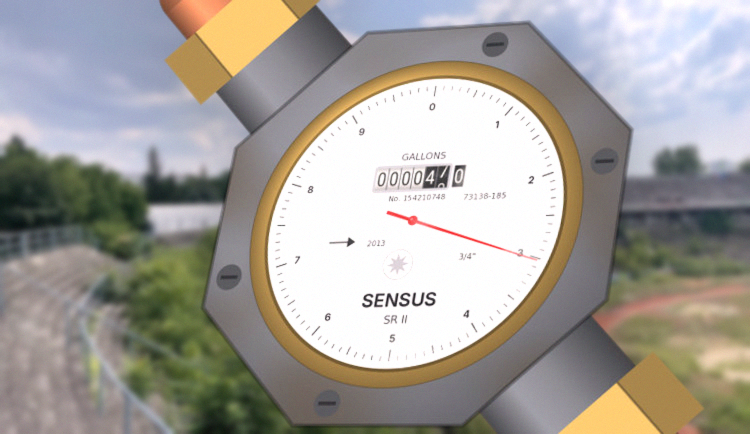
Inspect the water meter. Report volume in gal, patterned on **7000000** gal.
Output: **473.0** gal
